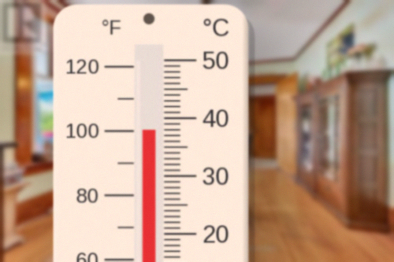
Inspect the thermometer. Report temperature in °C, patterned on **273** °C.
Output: **38** °C
